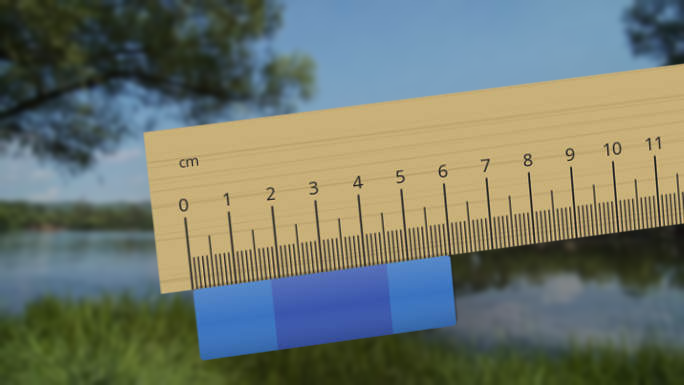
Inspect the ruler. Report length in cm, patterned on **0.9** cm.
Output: **6** cm
